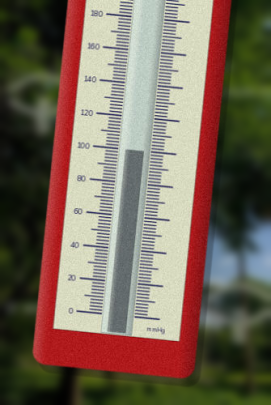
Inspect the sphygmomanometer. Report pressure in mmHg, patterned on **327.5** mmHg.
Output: **100** mmHg
